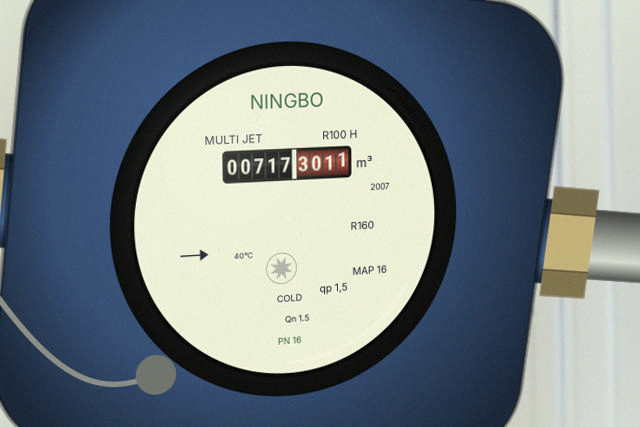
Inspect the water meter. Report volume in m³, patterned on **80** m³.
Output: **717.3011** m³
